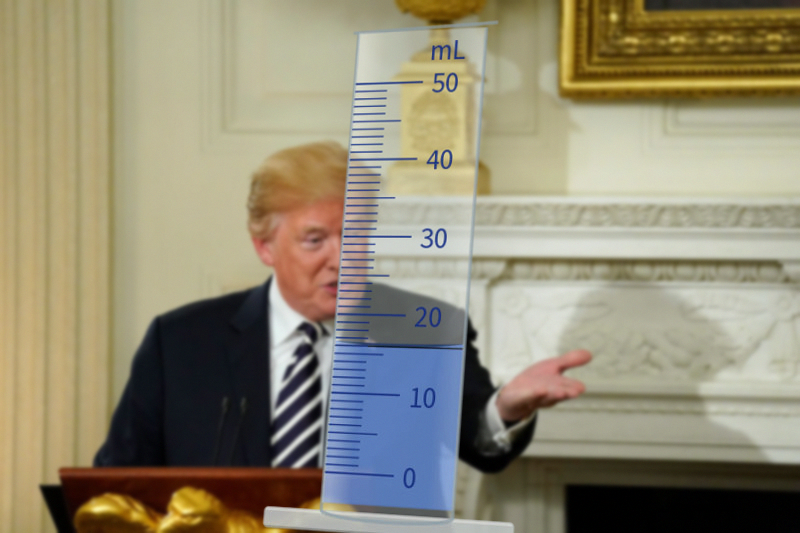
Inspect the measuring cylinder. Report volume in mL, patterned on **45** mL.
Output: **16** mL
